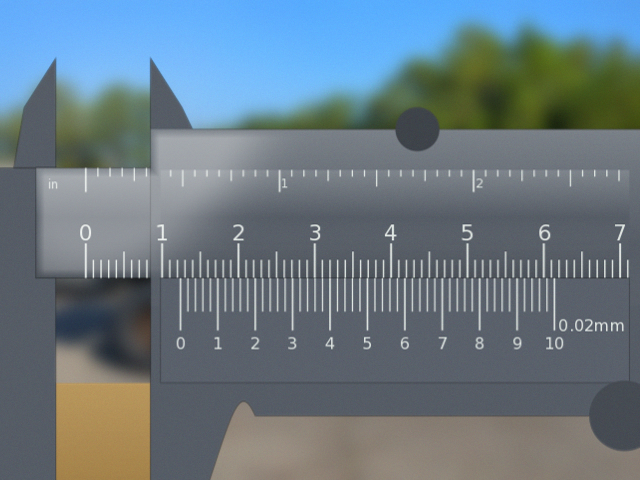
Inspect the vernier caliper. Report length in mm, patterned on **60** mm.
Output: **12.4** mm
